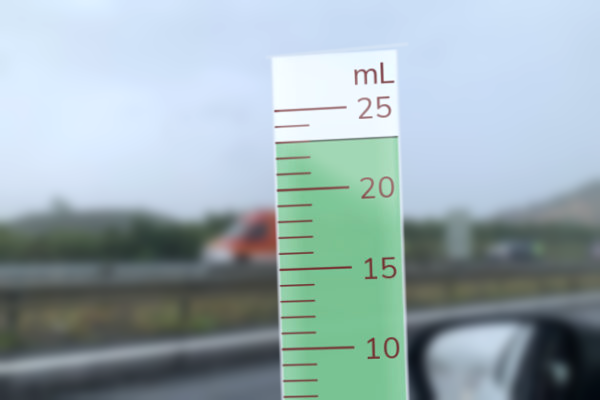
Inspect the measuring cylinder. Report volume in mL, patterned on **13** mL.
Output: **23** mL
